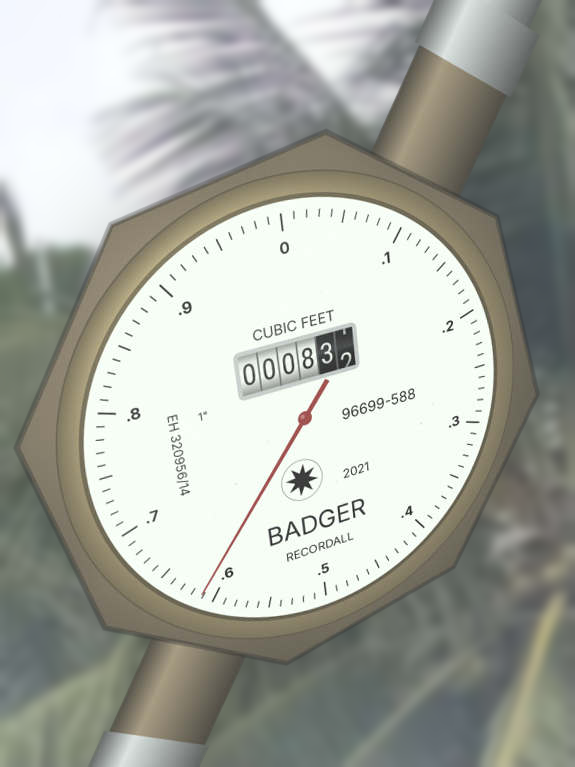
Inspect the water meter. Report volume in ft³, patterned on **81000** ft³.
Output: **831.61** ft³
